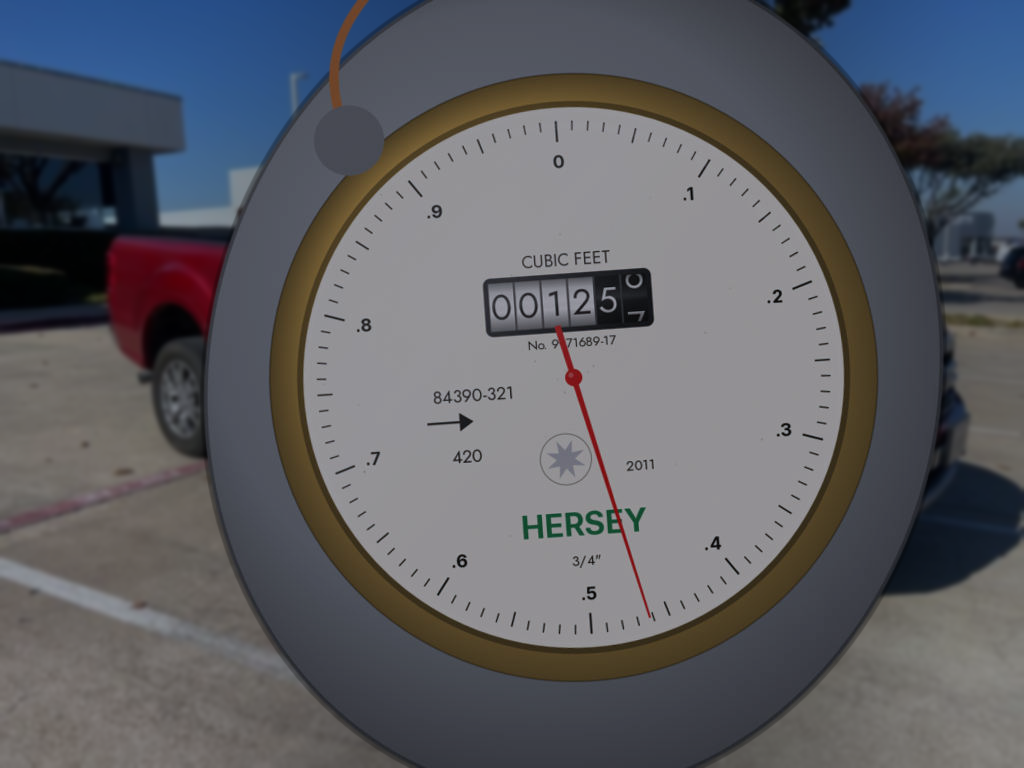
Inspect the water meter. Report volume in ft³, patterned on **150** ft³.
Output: **1256.46** ft³
